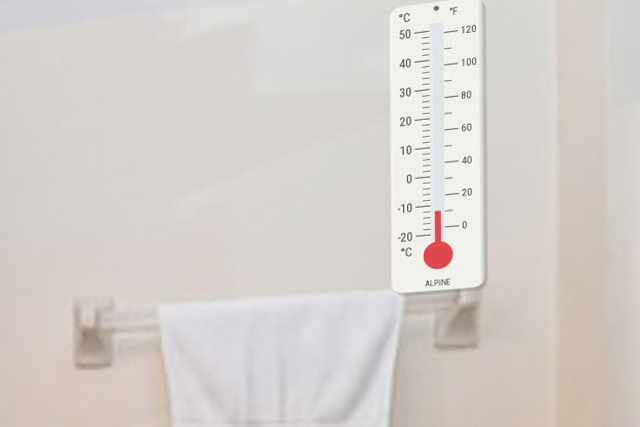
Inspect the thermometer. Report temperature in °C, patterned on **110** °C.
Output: **-12** °C
